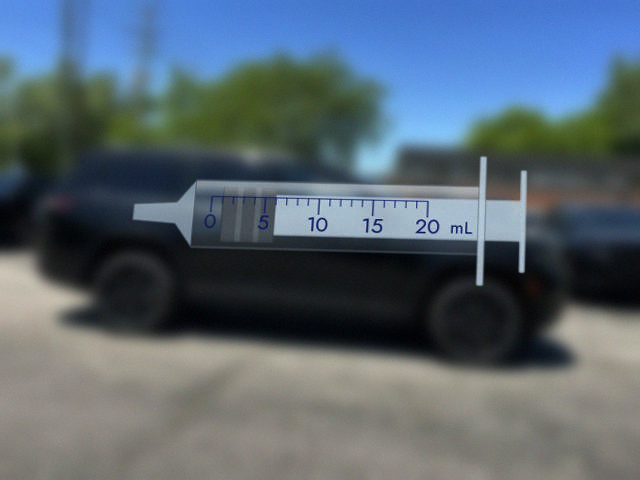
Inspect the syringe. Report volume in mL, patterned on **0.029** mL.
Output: **1** mL
